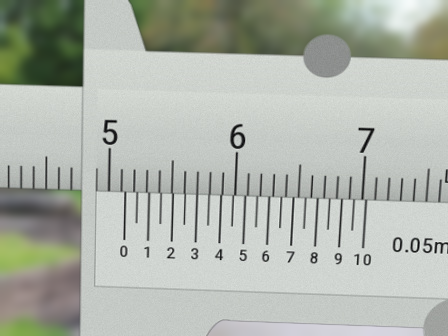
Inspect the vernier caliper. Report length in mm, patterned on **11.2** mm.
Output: **51.3** mm
